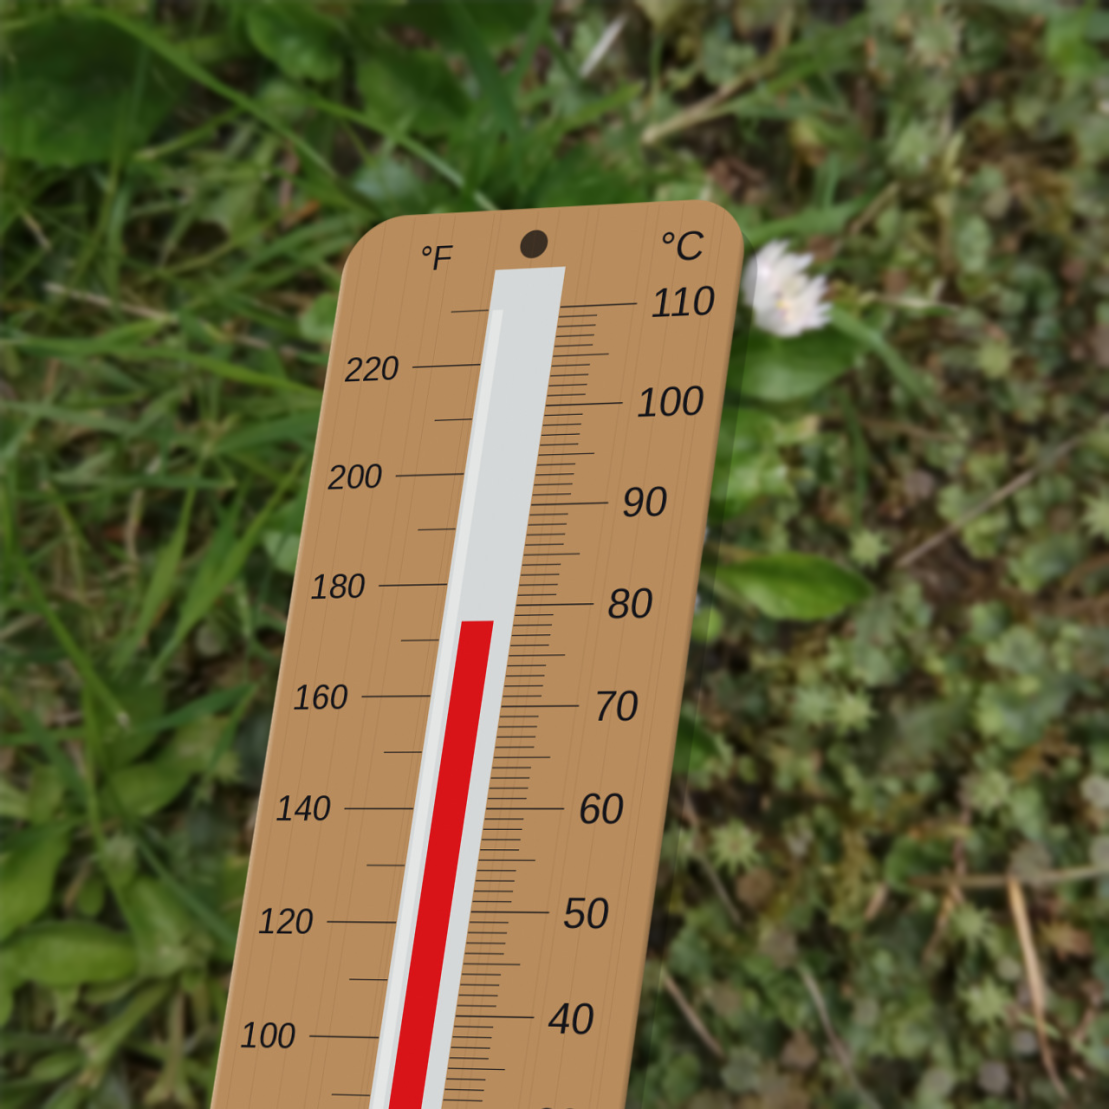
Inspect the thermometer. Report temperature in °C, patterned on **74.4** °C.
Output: **78.5** °C
